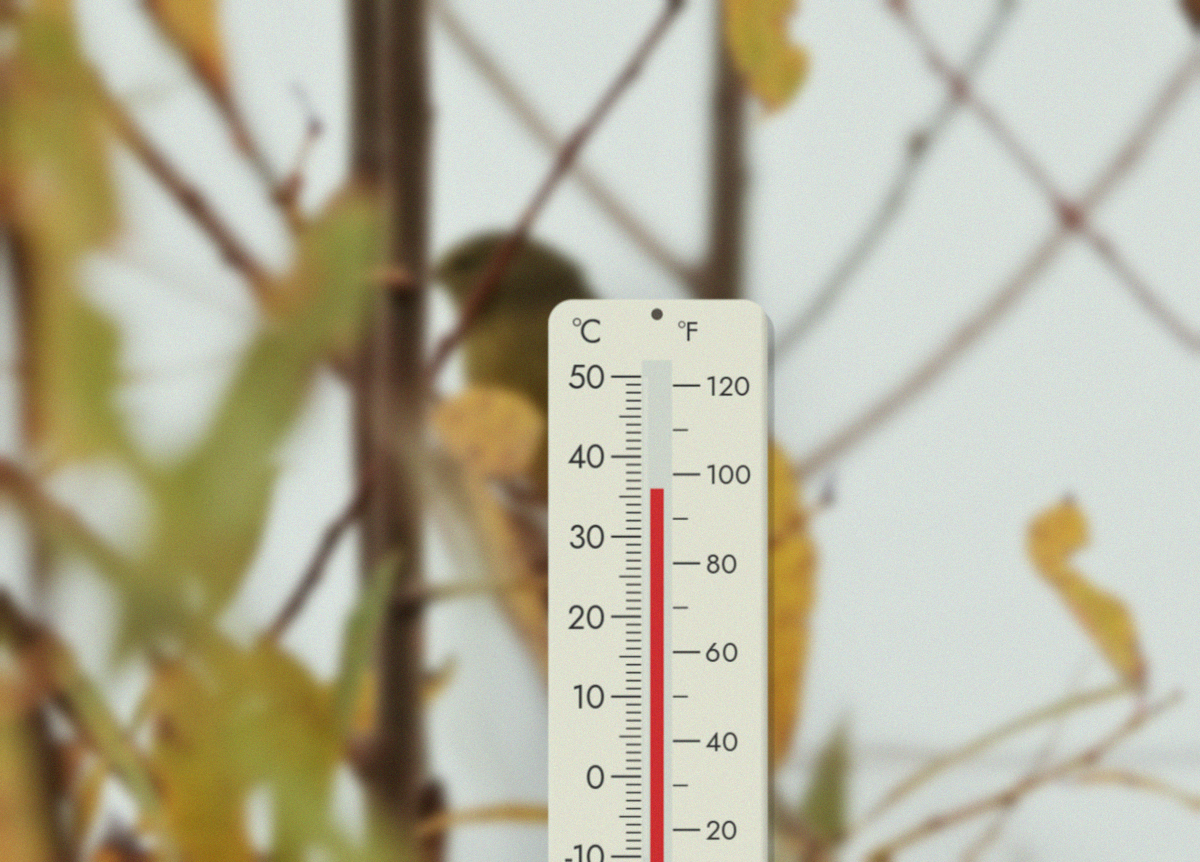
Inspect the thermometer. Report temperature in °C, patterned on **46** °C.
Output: **36** °C
